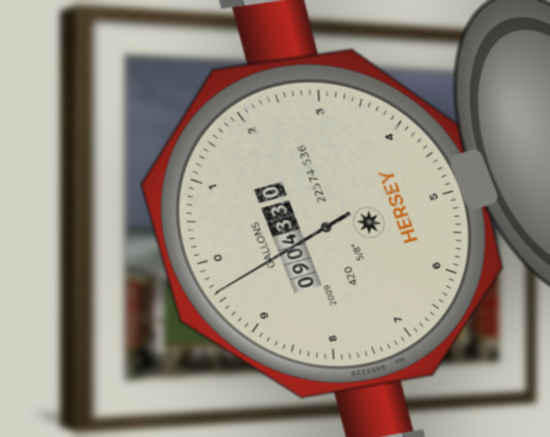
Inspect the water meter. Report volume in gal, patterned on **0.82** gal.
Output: **904329.6** gal
